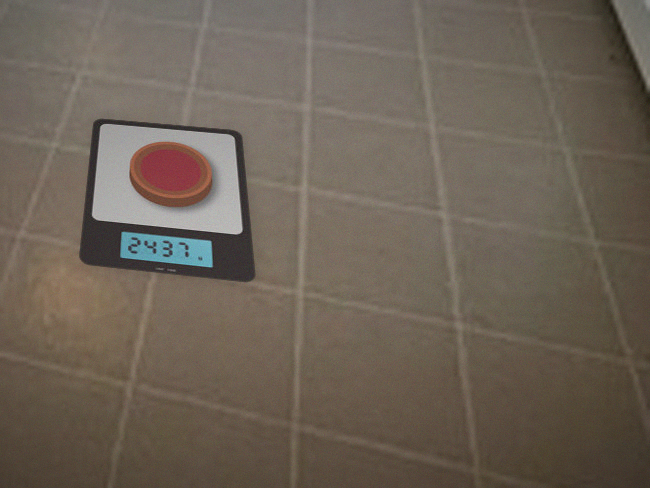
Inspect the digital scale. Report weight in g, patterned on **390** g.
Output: **2437** g
